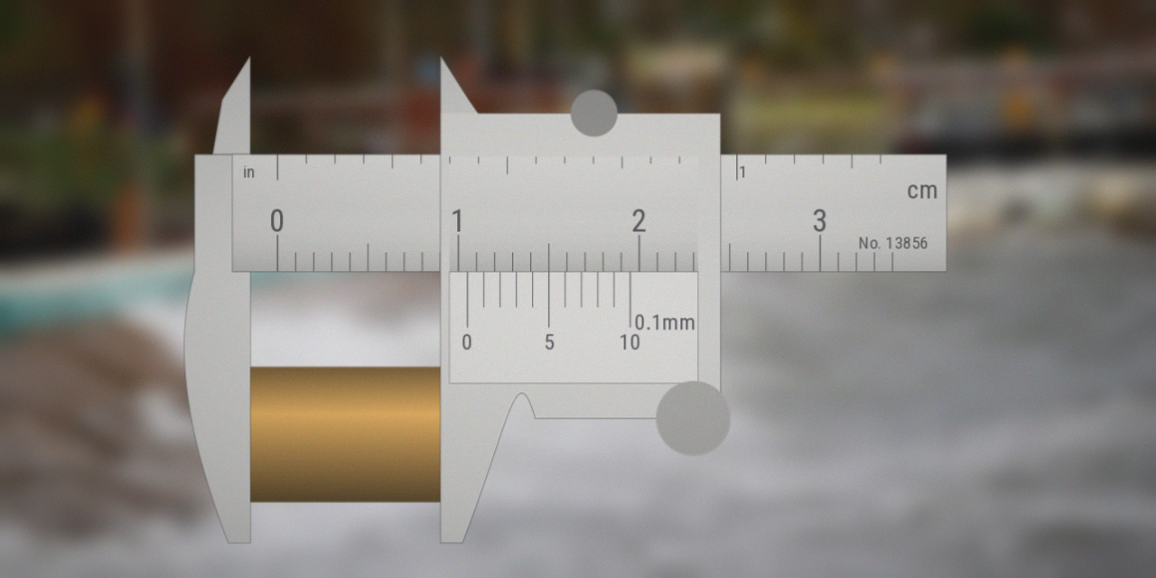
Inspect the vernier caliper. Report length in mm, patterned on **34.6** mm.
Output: **10.5** mm
